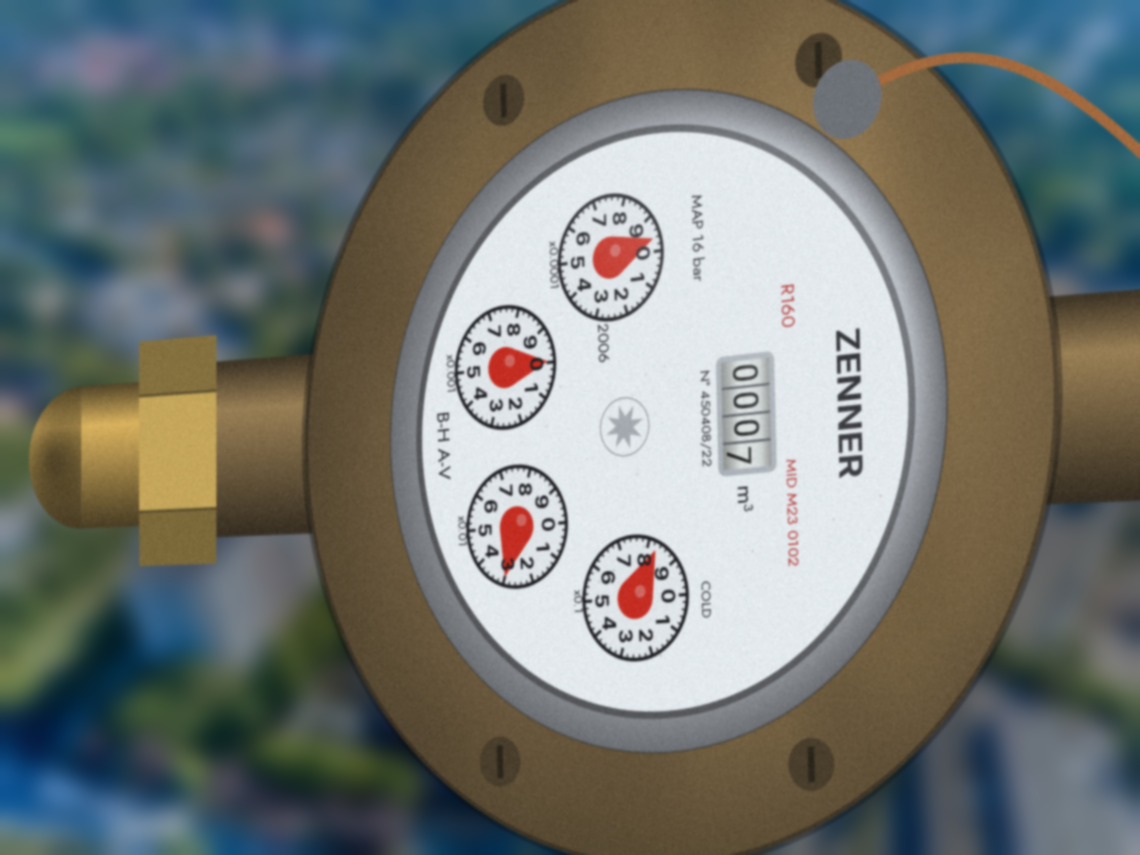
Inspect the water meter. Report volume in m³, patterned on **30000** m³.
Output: **6.8299** m³
